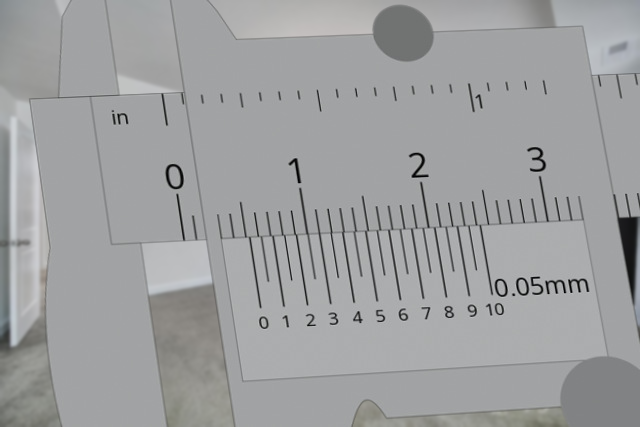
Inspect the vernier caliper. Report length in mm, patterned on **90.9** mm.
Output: **5.3** mm
